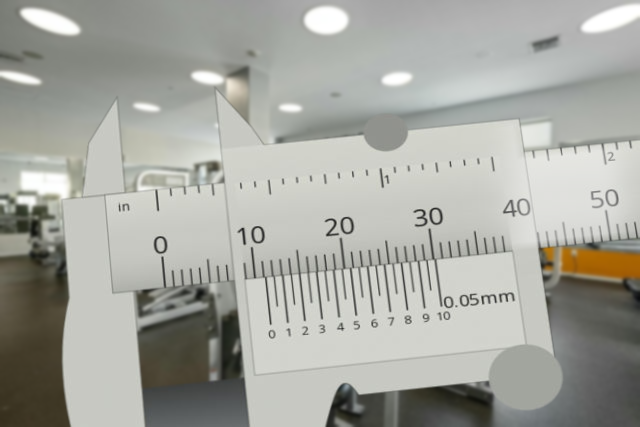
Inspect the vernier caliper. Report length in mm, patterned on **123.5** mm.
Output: **11.2** mm
